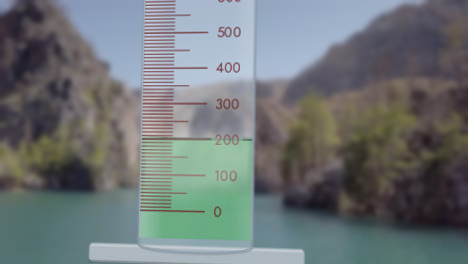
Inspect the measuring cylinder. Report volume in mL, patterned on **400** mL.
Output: **200** mL
